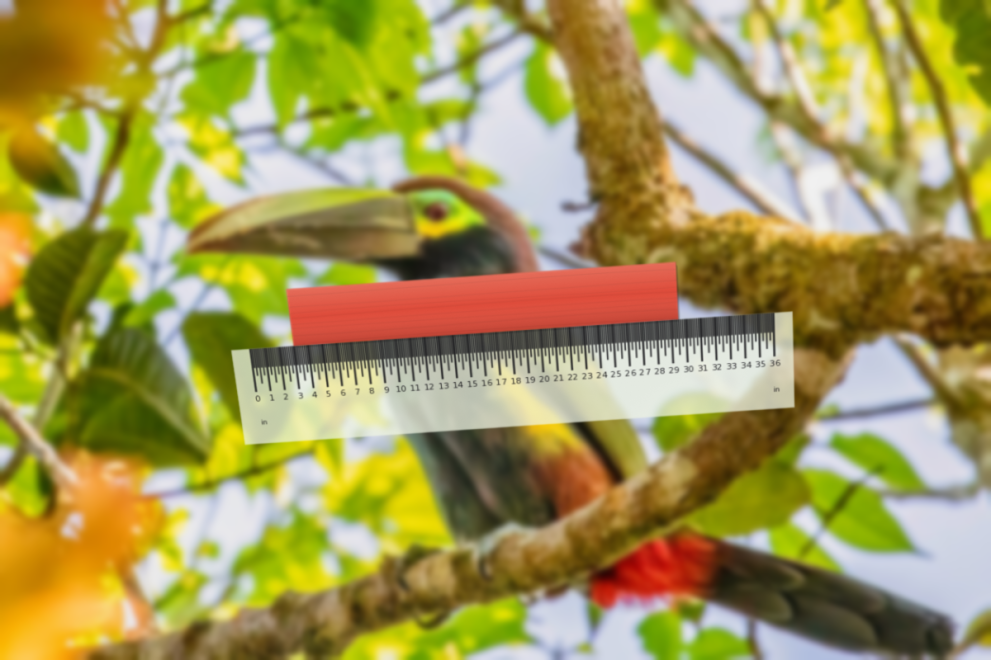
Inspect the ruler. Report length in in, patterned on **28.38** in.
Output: **26.5** in
